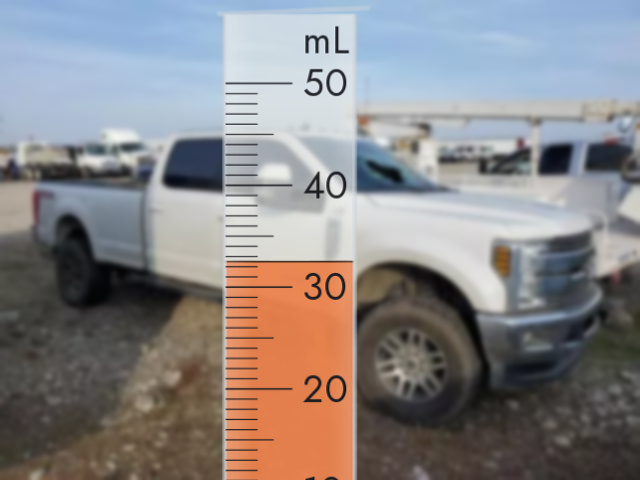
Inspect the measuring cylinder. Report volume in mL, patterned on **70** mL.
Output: **32.5** mL
